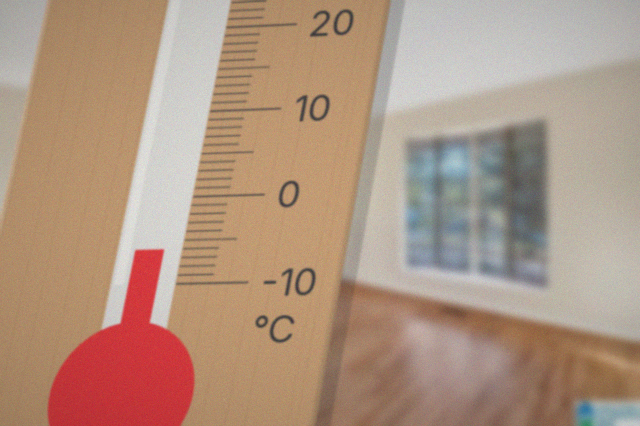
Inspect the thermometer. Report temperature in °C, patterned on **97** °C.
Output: **-6** °C
